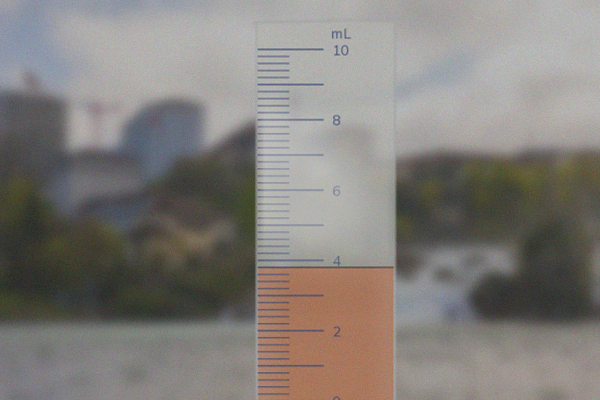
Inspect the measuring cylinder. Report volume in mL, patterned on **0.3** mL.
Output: **3.8** mL
